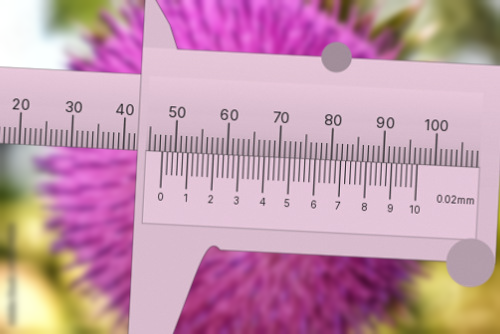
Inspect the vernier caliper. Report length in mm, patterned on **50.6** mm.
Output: **47.5** mm
